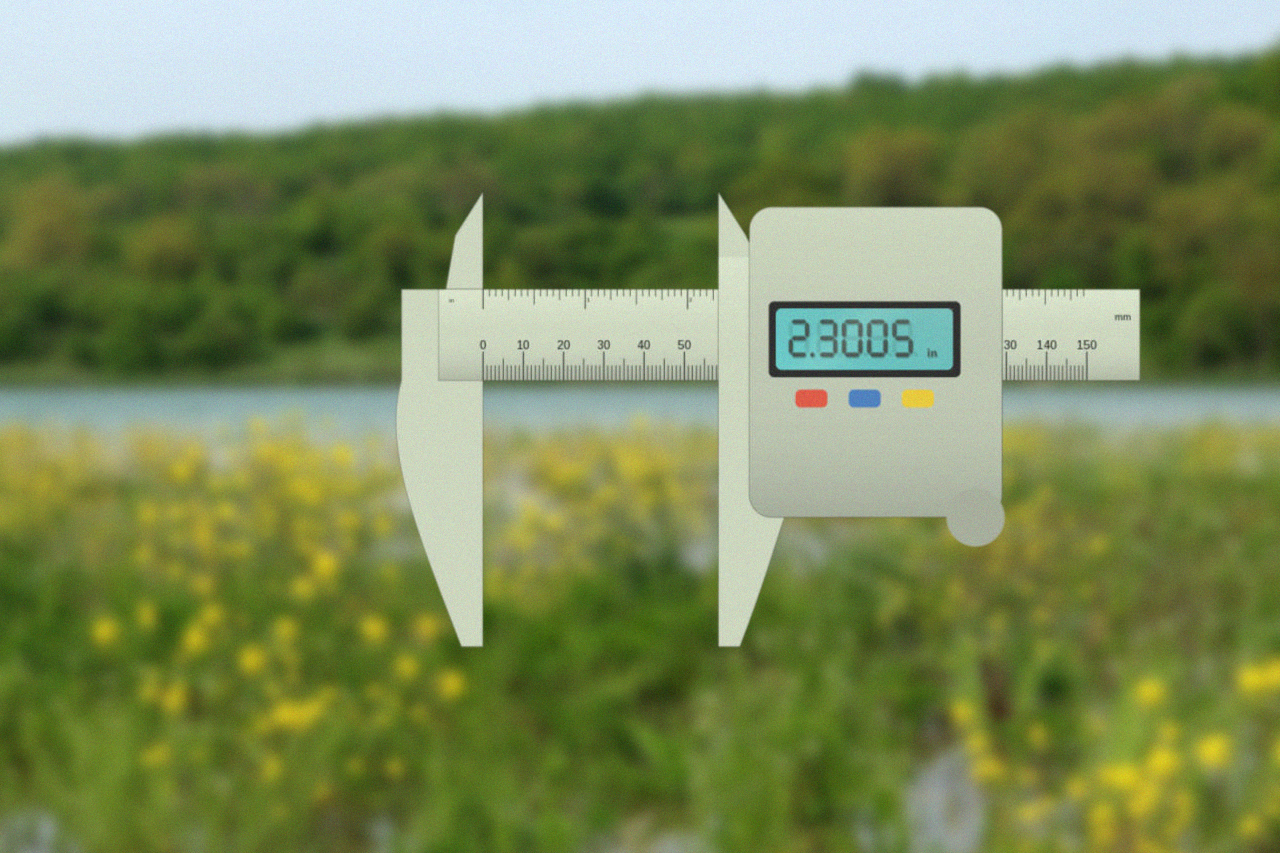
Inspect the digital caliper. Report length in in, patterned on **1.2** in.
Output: **2.3005** in
